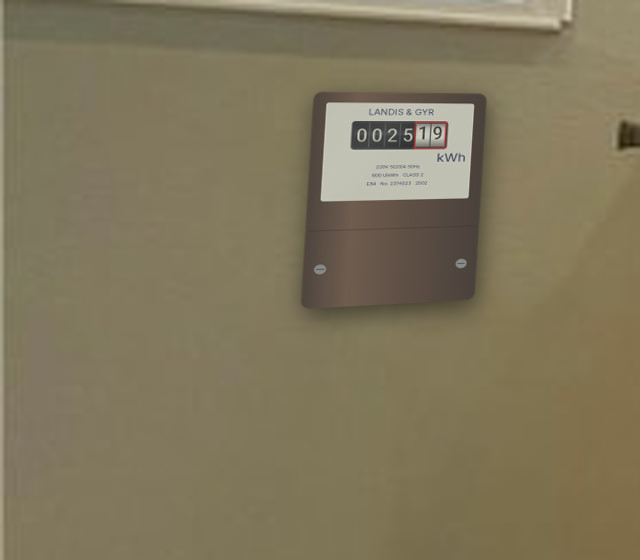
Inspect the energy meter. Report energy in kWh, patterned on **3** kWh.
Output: **25.19** kWh
